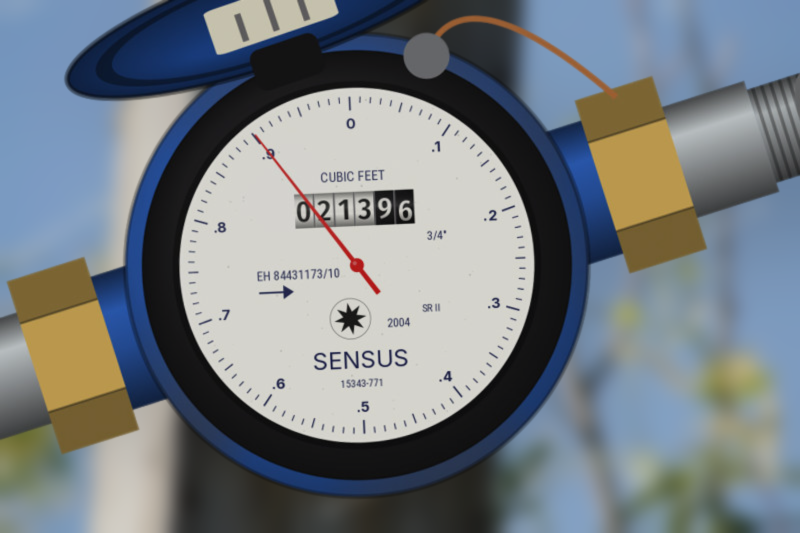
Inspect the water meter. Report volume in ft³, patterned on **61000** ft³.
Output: **21395.90** ft³
